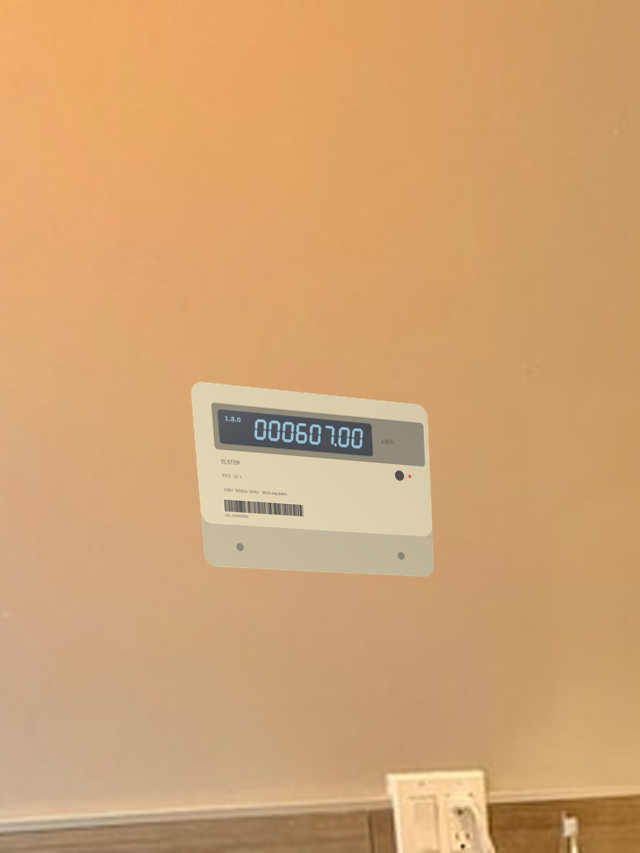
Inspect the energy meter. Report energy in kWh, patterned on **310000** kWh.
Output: **607.00** kWh
